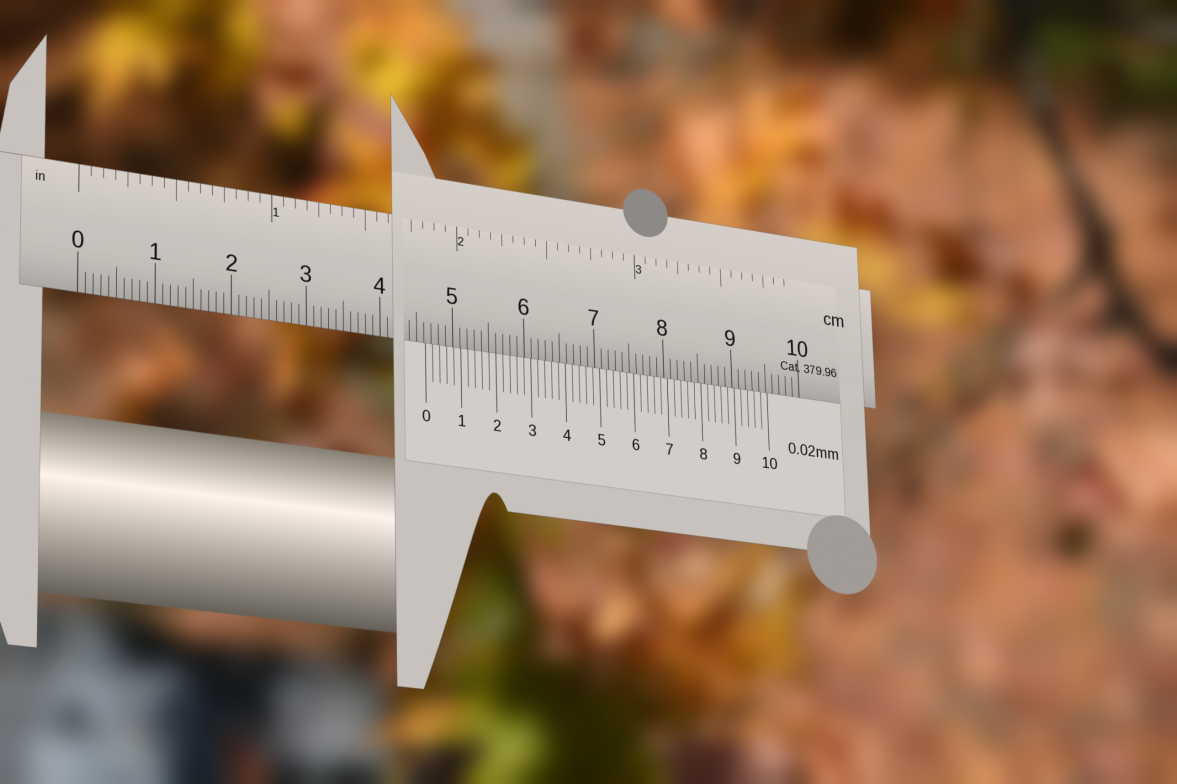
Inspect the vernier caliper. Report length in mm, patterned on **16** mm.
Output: **46.2** mm
